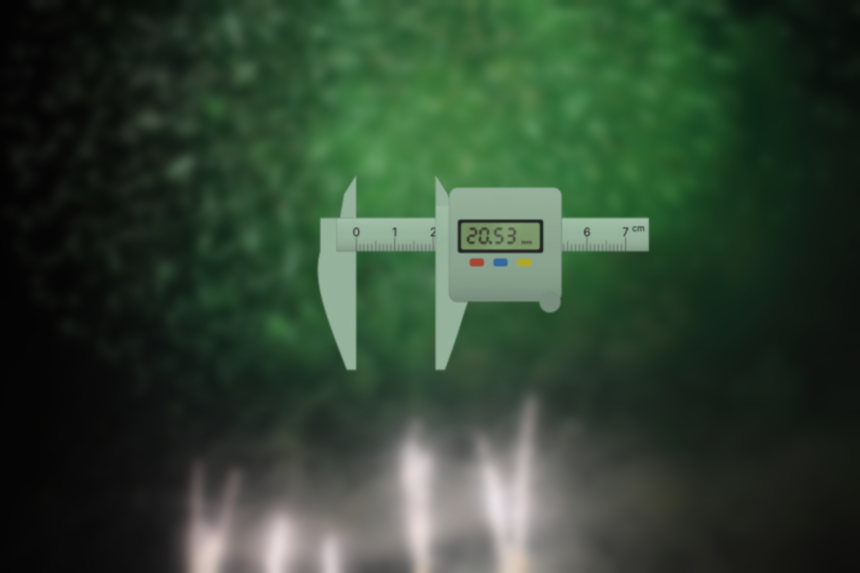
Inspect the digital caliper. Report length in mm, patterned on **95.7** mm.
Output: **20.53** mm
